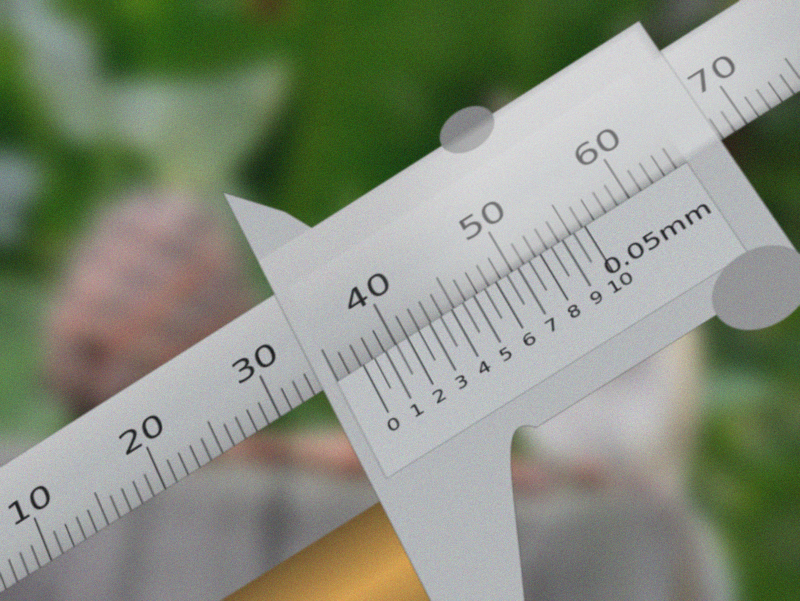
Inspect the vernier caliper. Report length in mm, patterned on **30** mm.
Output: **37.2** mm
